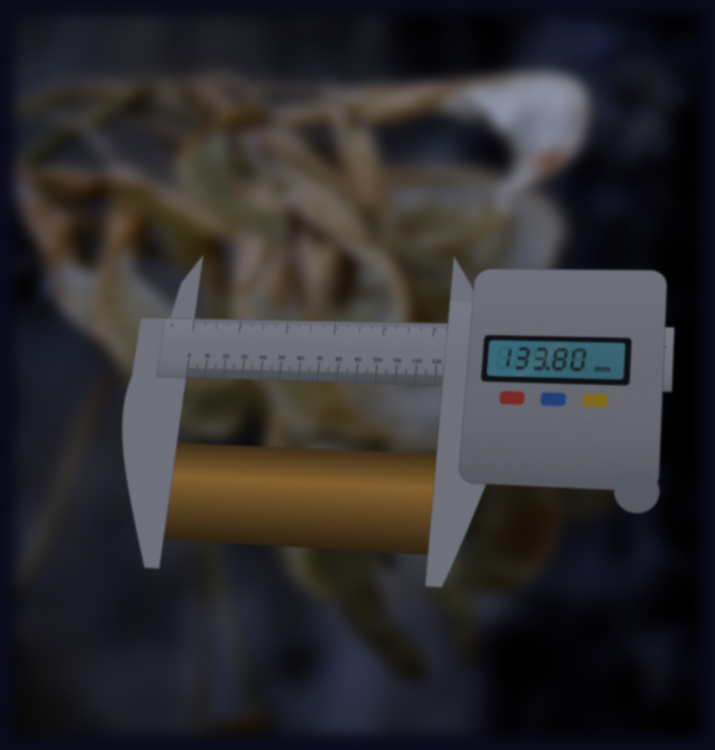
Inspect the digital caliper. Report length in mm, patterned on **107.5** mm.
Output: **133.80** mm
